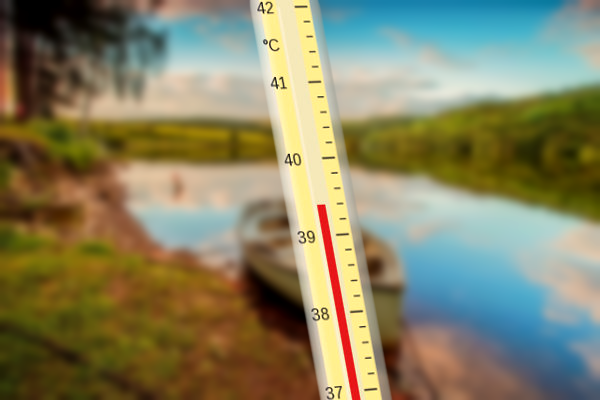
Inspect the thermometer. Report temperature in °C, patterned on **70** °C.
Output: **39.4** °C
